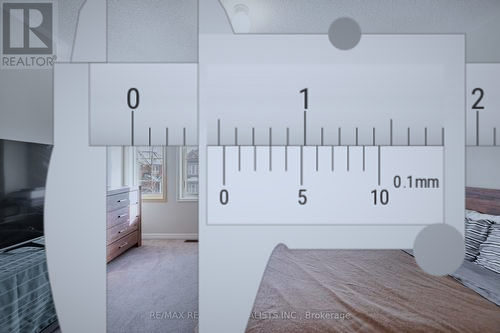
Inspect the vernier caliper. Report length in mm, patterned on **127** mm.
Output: **5.3** mm
